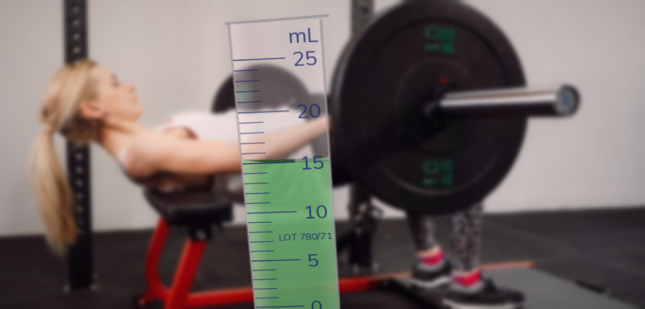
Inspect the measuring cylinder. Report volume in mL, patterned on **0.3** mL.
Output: **15** mL
